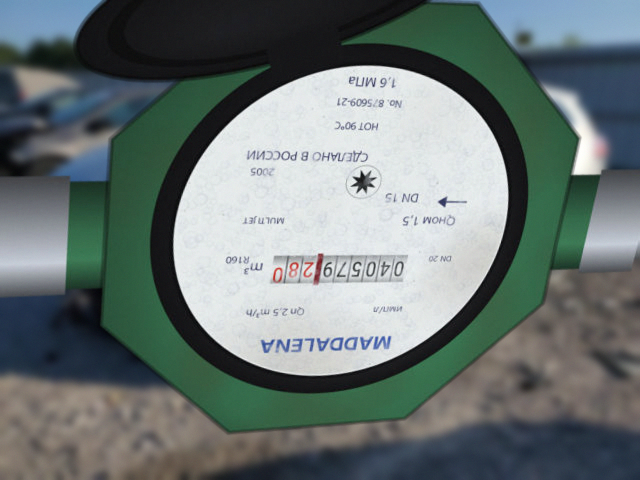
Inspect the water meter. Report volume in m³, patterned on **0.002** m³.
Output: **40579.280** m³
